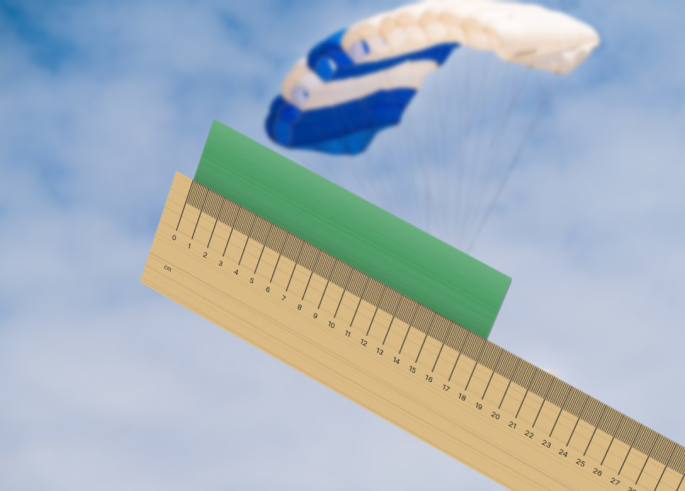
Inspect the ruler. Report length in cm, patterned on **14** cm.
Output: **18** cm
